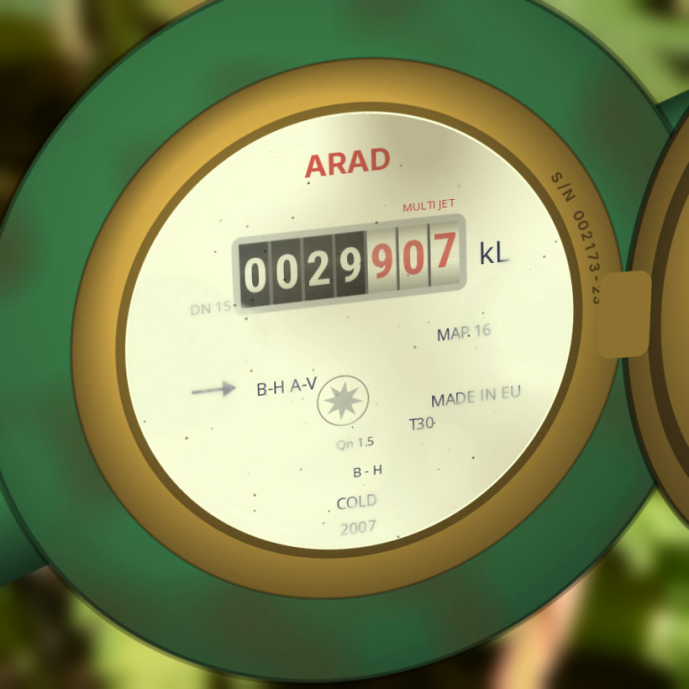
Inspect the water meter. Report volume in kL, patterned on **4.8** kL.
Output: **29.907** kL
